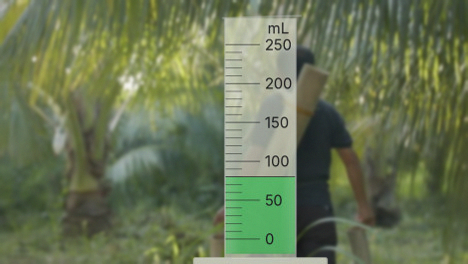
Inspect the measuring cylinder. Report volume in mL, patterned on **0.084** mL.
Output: **80** mL
